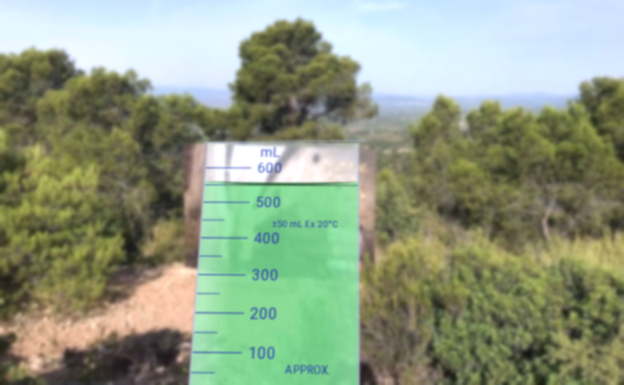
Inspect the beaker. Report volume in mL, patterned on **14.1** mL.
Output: **550** mL
